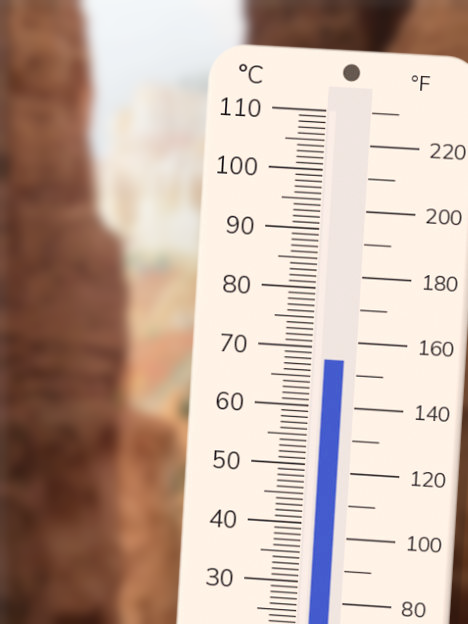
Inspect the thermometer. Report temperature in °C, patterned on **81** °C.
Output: **68** °C
